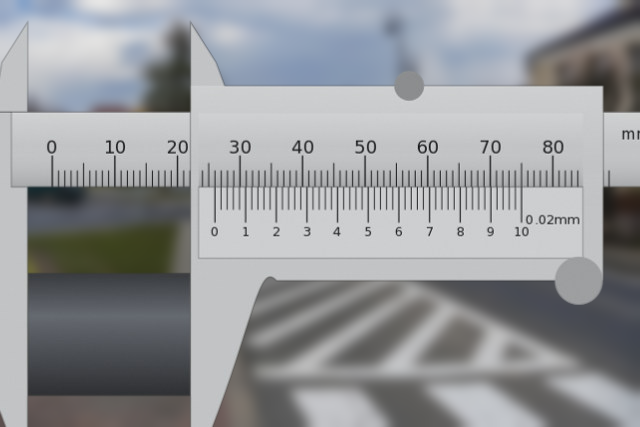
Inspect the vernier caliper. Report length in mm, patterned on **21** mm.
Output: **26.0** mm
